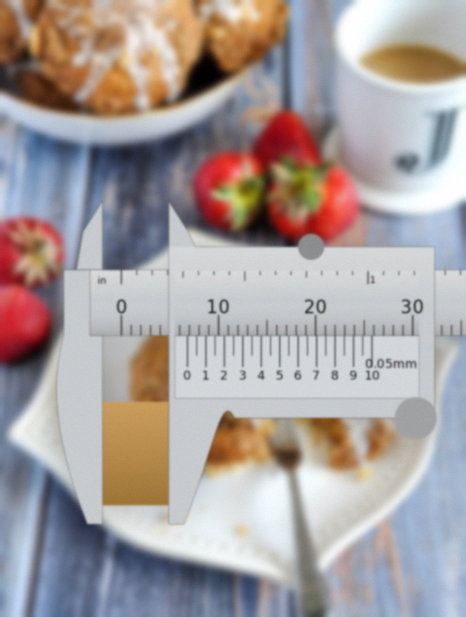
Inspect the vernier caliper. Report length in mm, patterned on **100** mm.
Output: **6.8** mm
